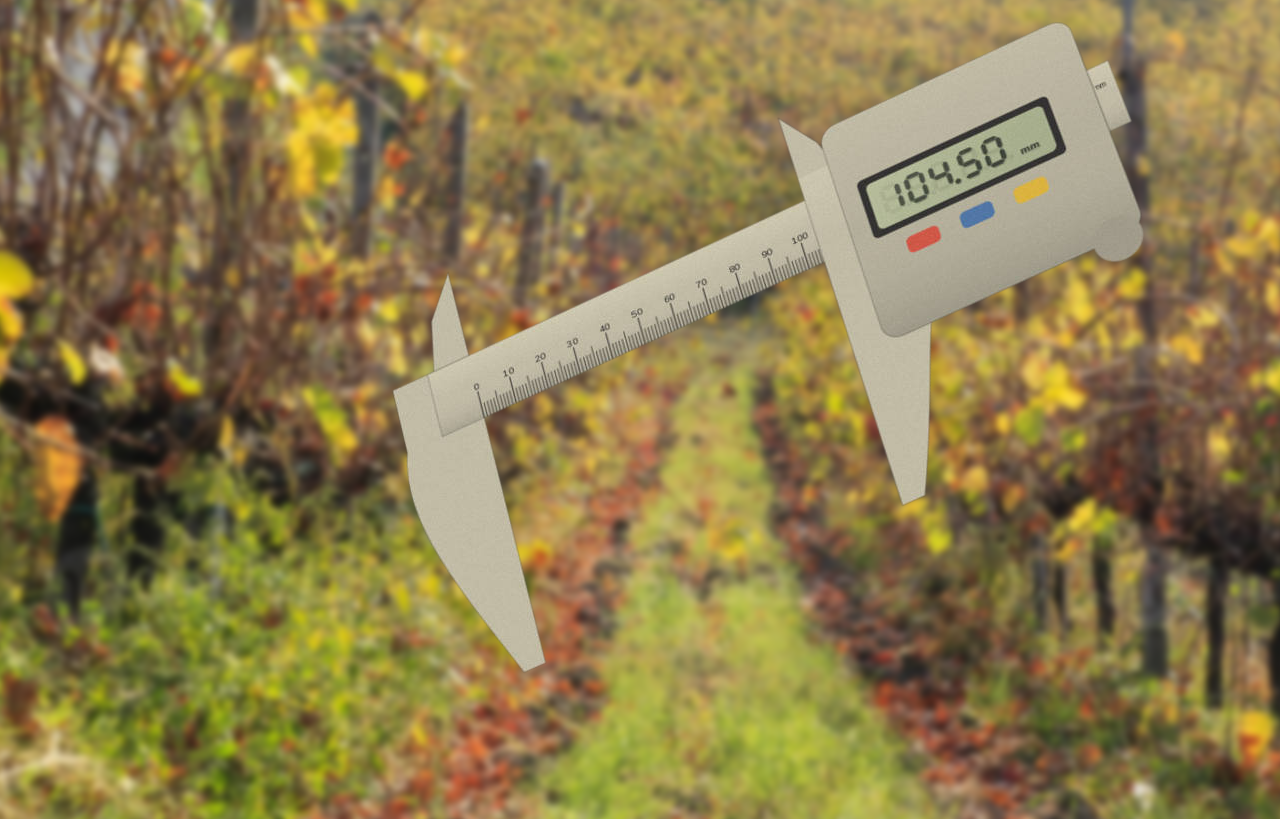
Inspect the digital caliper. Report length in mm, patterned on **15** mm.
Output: **104.50** mm
